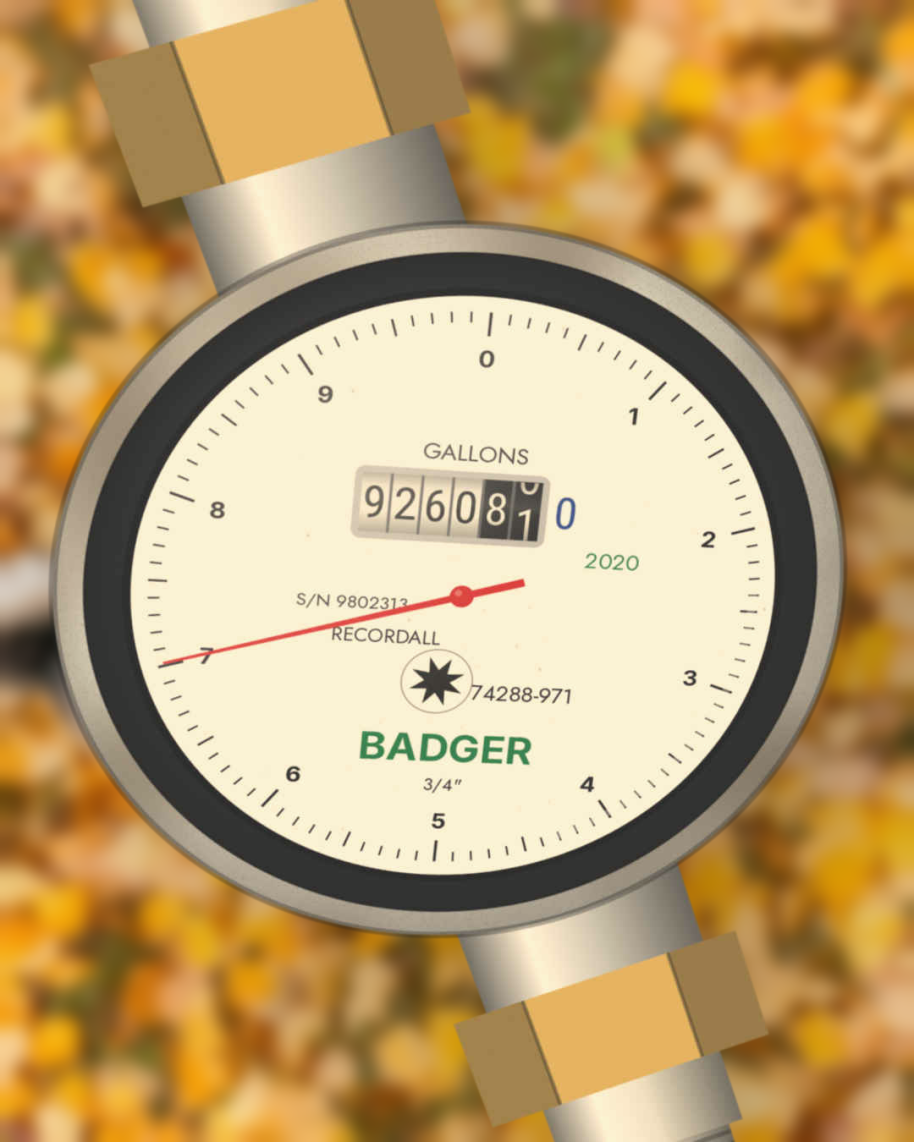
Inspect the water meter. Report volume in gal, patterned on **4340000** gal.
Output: **9260807.0** gal
